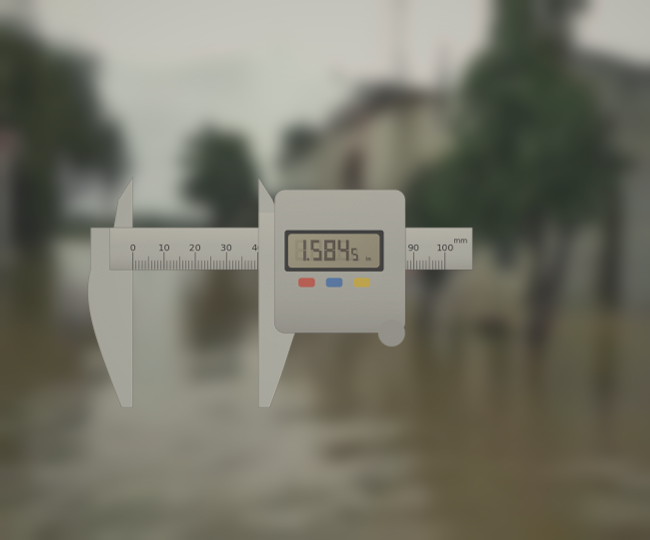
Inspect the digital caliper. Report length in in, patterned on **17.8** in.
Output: **1.5845** in
